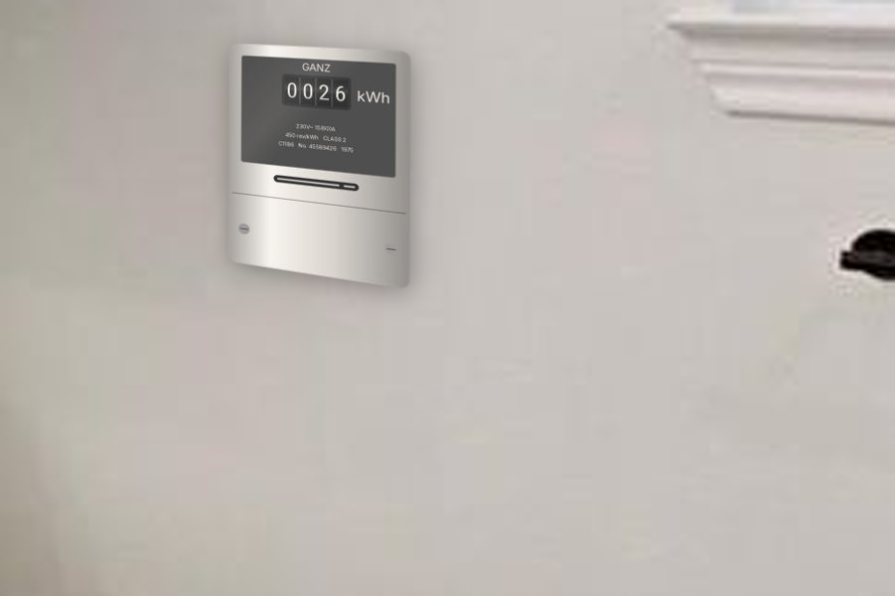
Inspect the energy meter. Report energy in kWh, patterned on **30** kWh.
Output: **26** kWh
